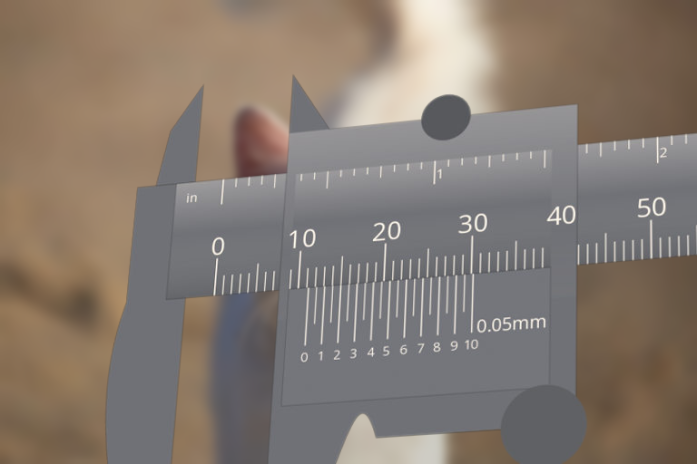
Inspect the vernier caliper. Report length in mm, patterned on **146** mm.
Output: **11.2** mm
